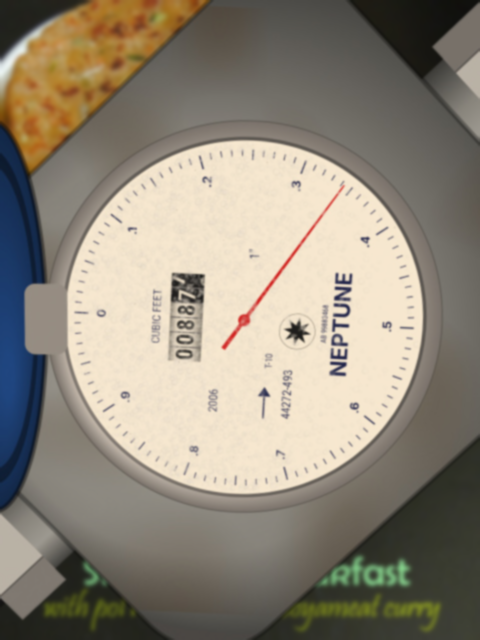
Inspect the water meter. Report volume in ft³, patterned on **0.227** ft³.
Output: **8877.34** ft³
